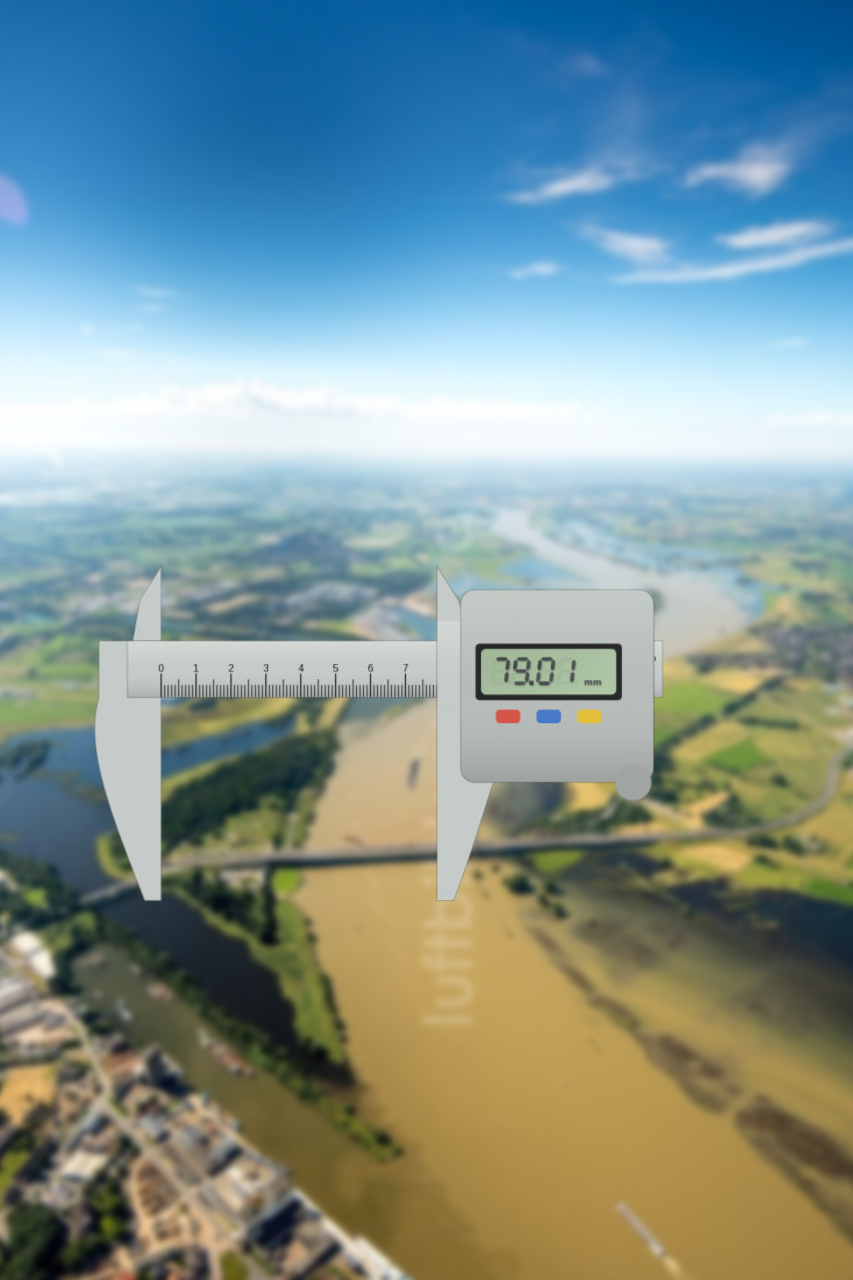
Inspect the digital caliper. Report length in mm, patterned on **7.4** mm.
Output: **79.01** mm
